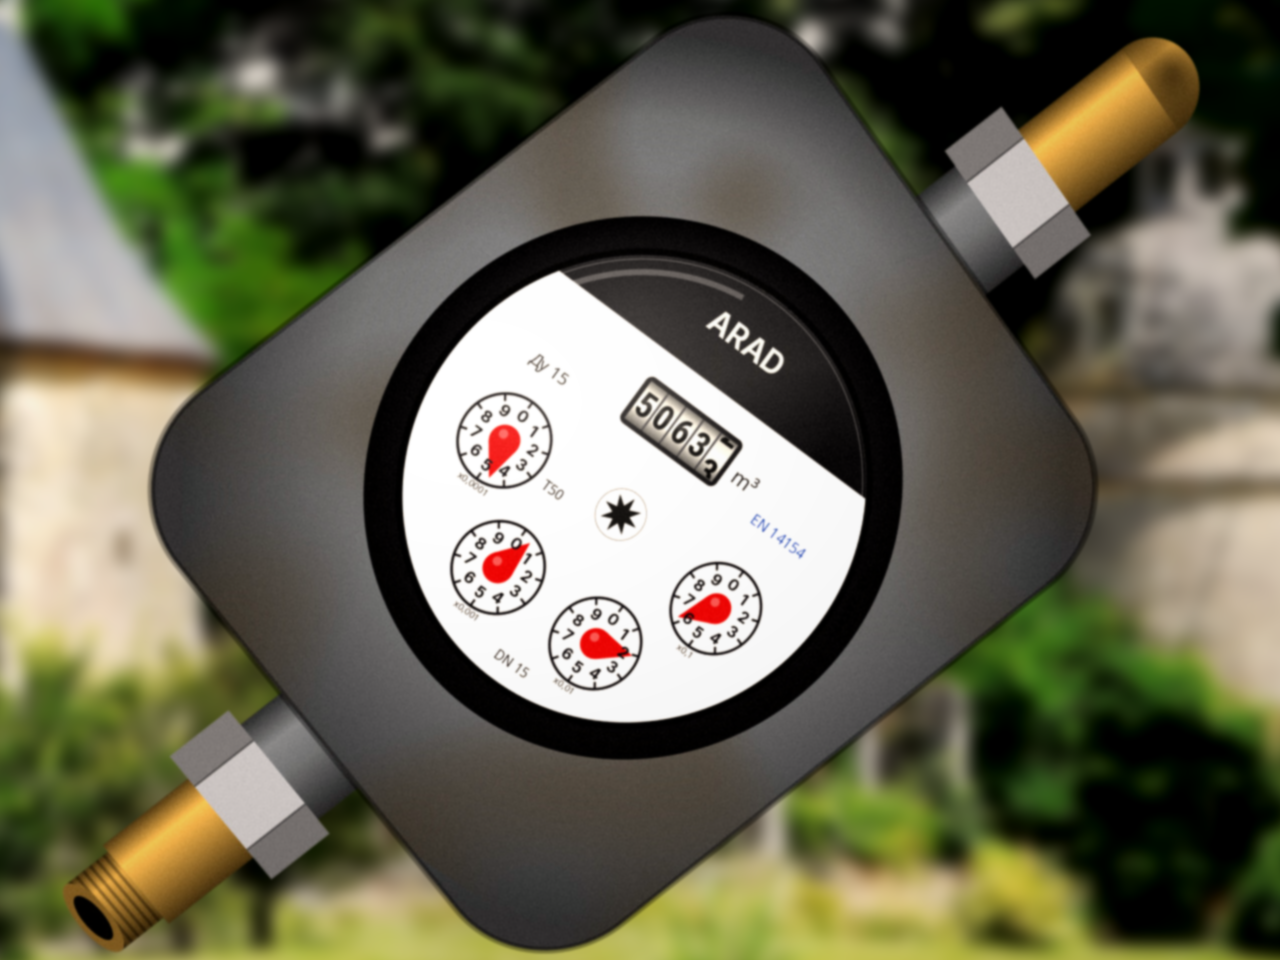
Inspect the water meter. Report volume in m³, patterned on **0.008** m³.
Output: **50632.6204** m³
